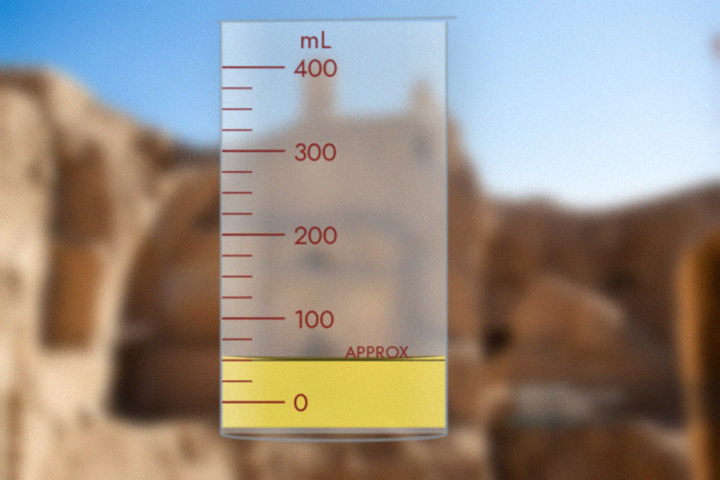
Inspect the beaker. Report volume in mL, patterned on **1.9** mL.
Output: **50** mL
